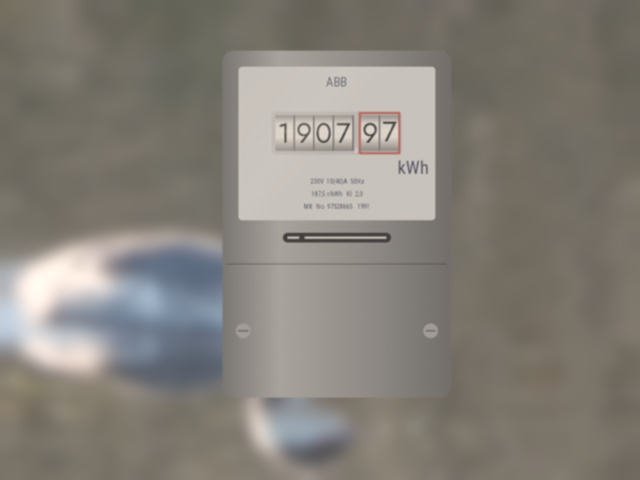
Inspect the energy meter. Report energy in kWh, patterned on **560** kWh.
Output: **1907.97** kWh
